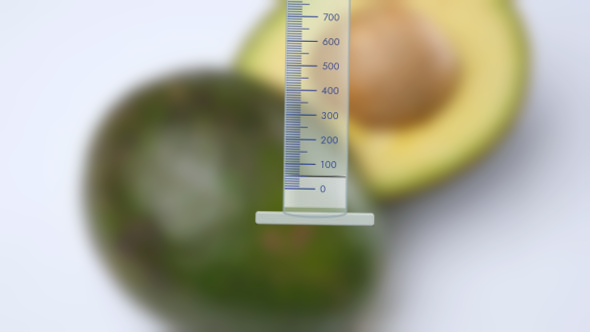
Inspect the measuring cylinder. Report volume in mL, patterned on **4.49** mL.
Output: **50** mL
